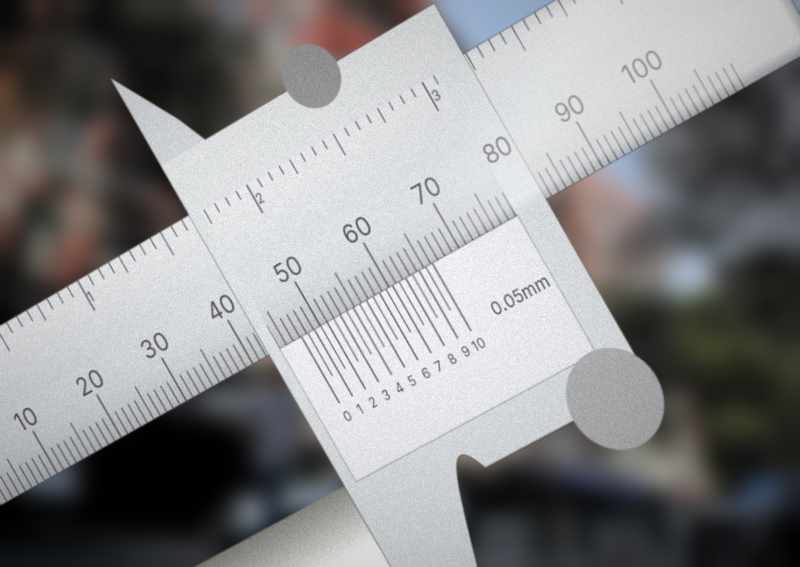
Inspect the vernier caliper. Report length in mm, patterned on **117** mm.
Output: **47.2** mm
